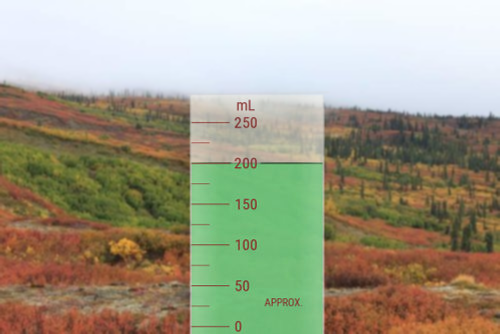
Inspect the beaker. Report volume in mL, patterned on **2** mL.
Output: **200** mL
